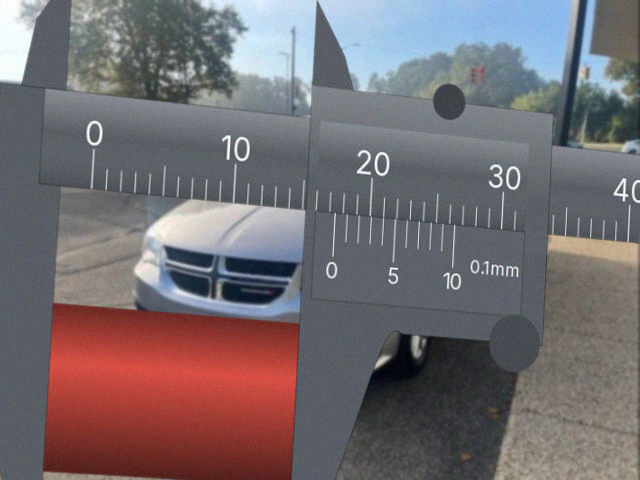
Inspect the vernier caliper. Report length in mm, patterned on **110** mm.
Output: **17.4** mm
